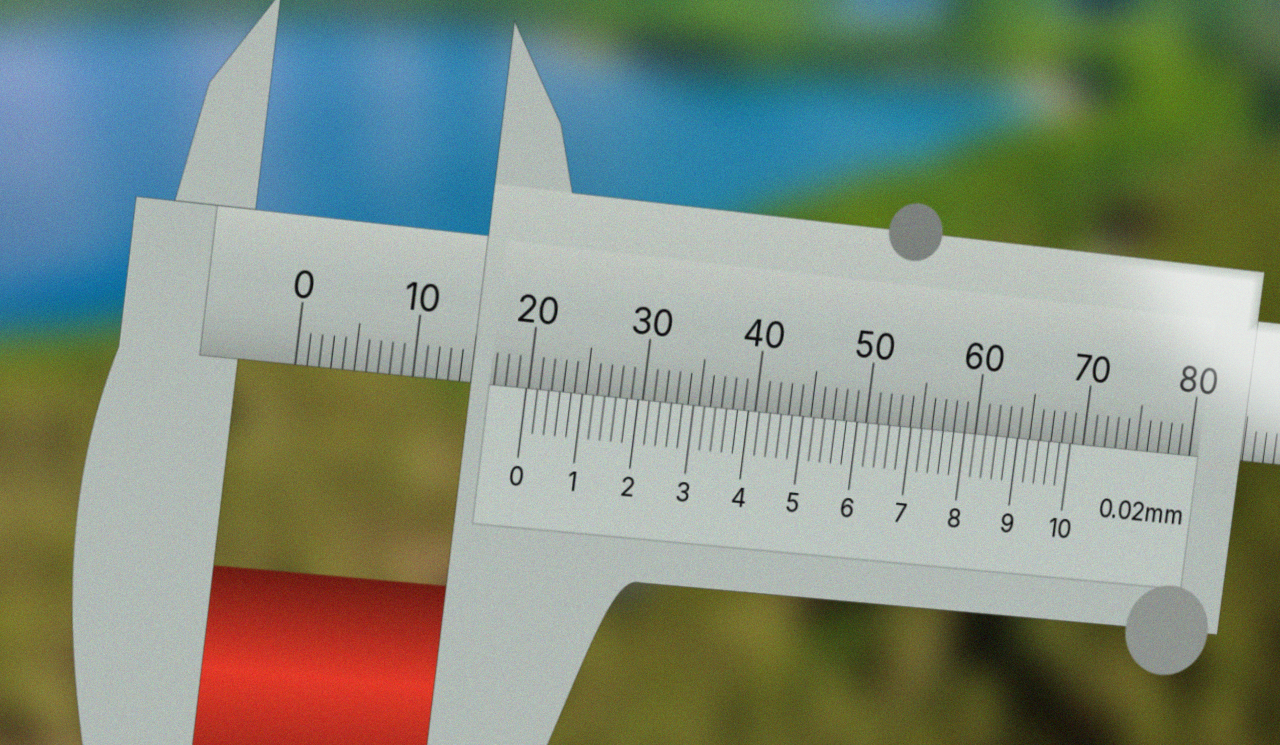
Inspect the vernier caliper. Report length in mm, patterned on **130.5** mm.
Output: **19.8** mm
